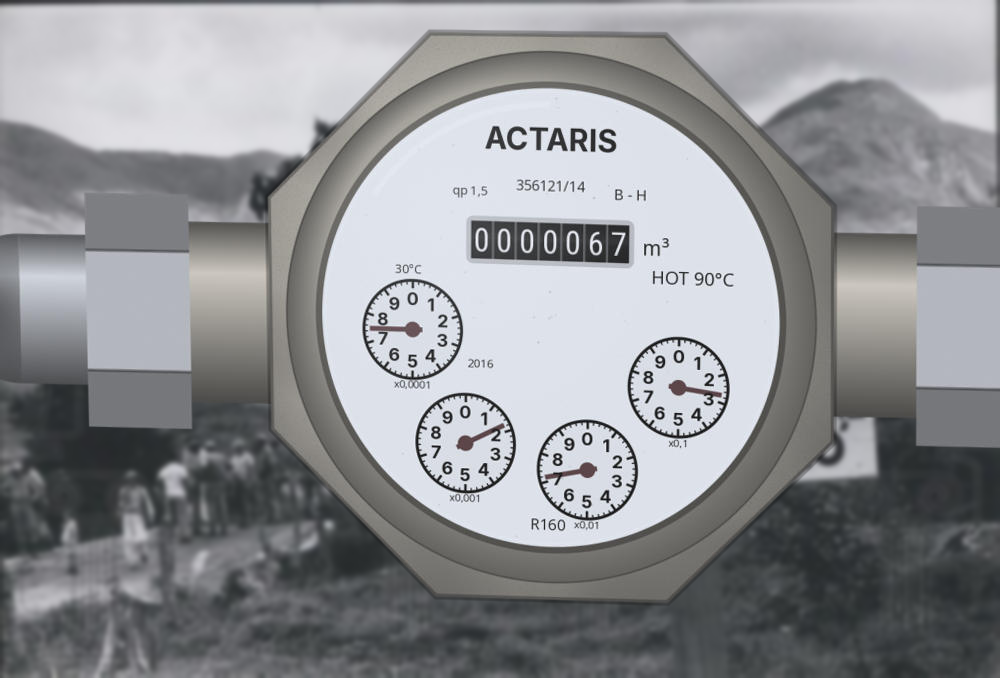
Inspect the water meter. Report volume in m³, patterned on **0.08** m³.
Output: **67.2717** m³
